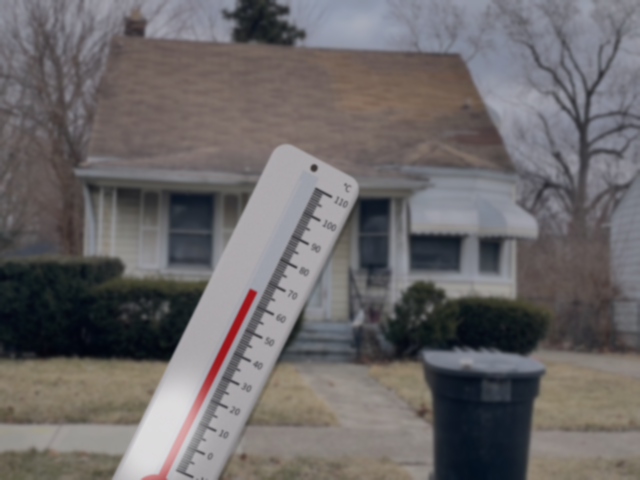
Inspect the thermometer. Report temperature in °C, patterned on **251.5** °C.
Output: **65** °C
